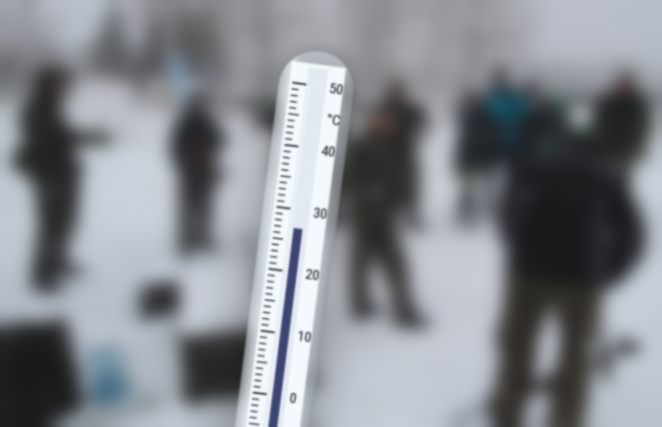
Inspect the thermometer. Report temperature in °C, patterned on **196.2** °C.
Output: **27** °C
